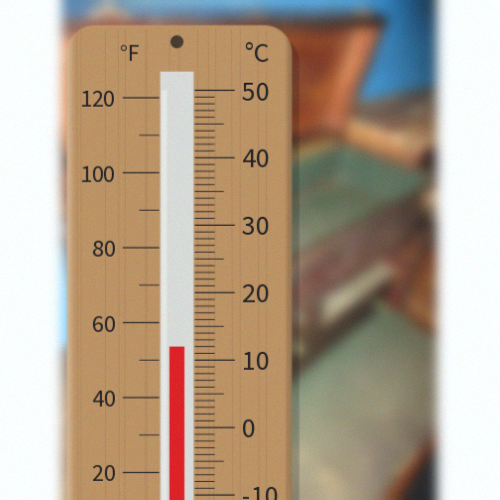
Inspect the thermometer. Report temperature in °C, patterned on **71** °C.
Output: **12** °C
